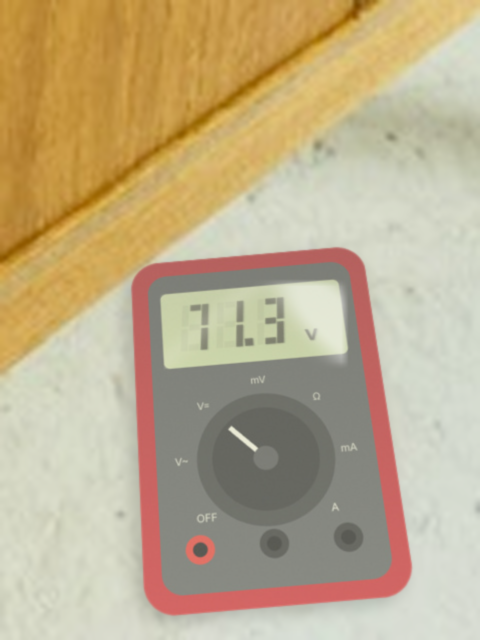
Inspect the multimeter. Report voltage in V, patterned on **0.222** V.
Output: **71.3** V
